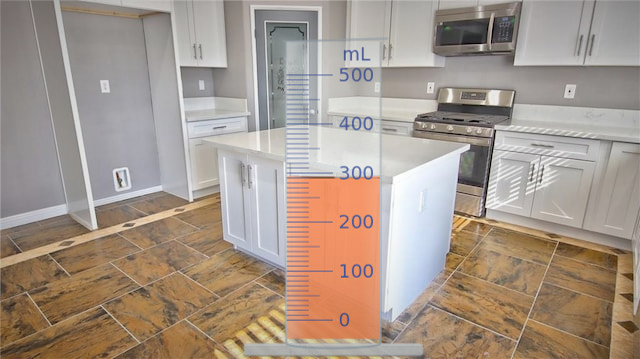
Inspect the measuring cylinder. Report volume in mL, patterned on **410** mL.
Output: **290** mL
